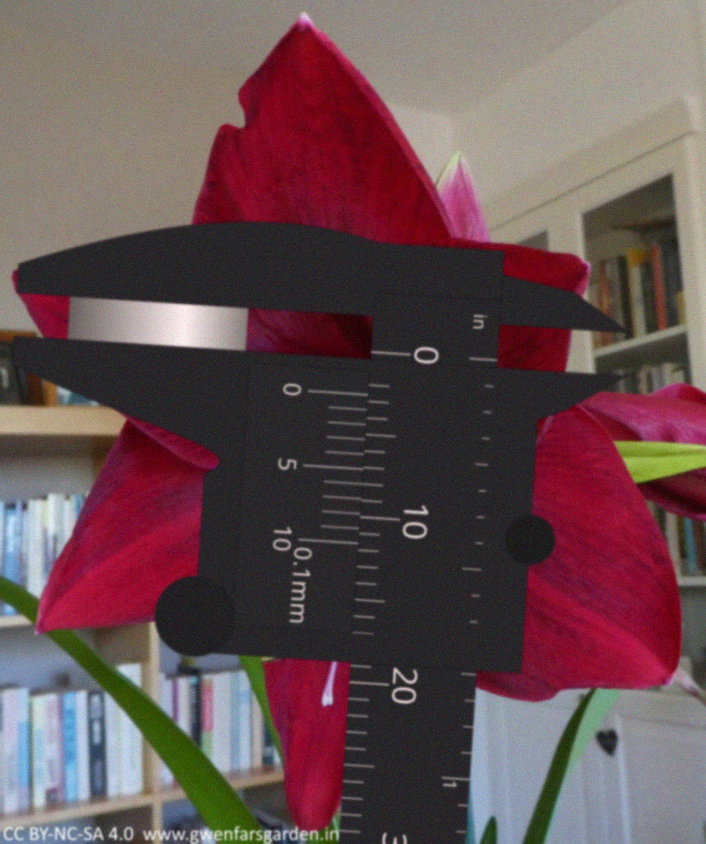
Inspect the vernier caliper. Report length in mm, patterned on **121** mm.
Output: **2.6** mm
